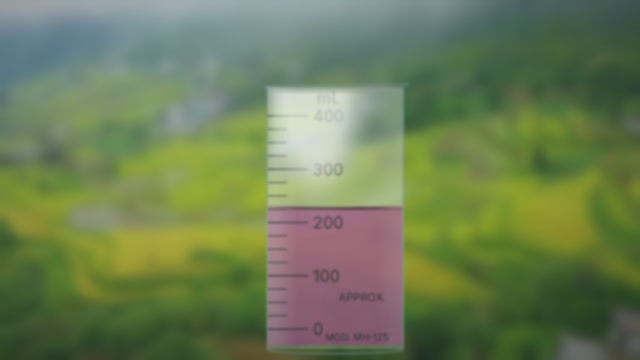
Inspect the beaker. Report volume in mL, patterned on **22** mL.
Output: **225** mL
